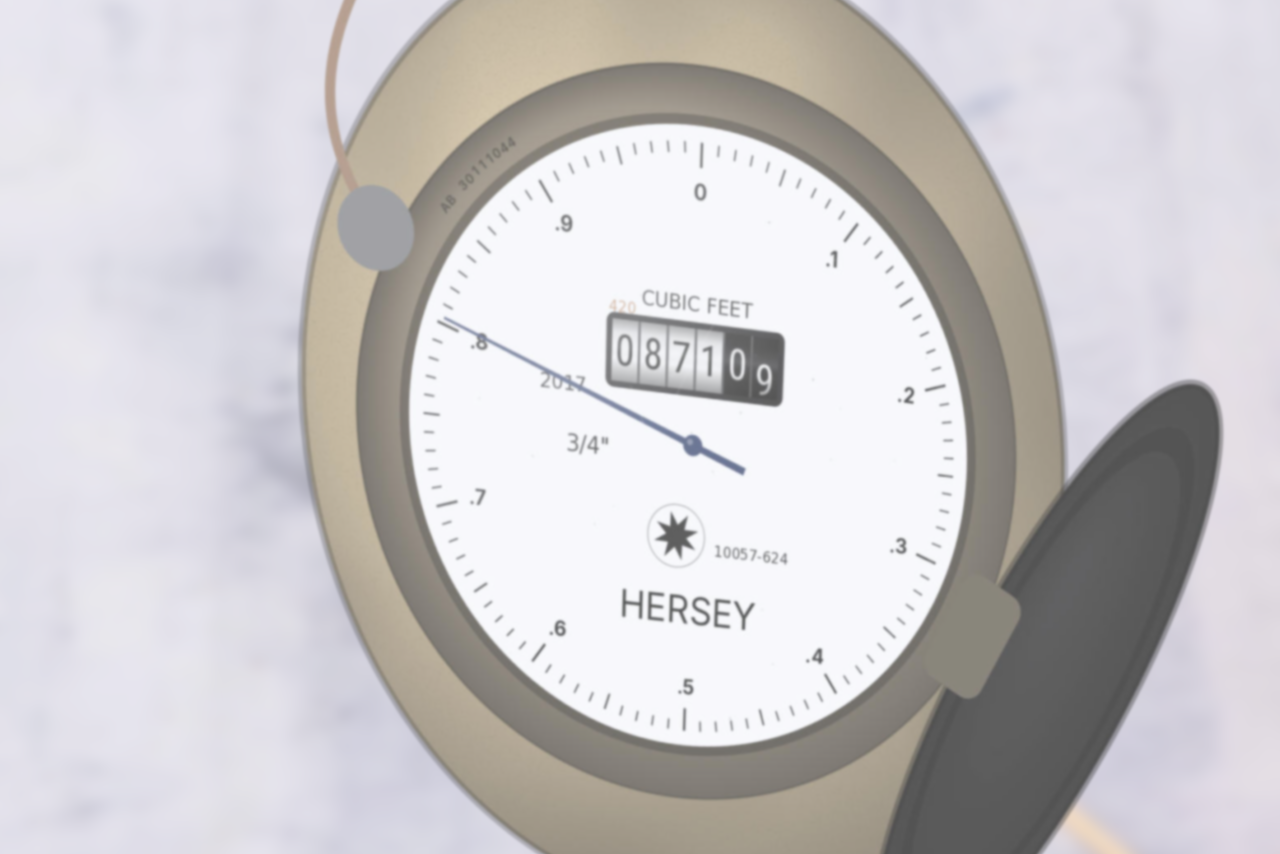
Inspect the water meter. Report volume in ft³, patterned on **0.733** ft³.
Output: **87108.80** ft³
